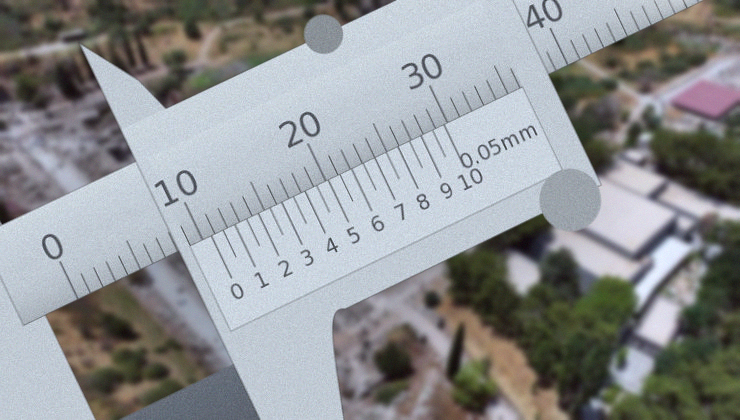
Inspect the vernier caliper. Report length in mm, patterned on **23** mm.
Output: **10.7** mm
